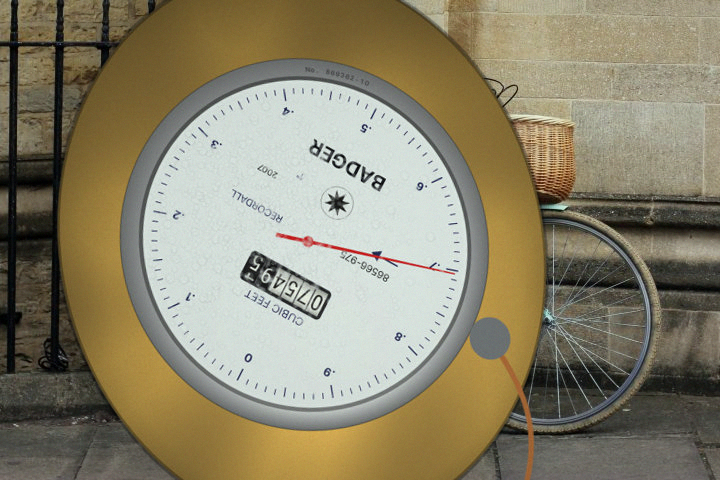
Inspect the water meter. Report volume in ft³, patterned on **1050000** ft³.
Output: **75494.70** ft³
